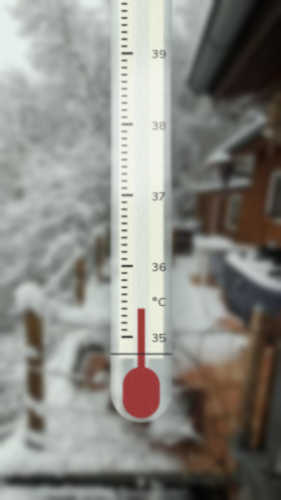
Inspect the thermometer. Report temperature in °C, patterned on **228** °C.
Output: **35.4** °C
